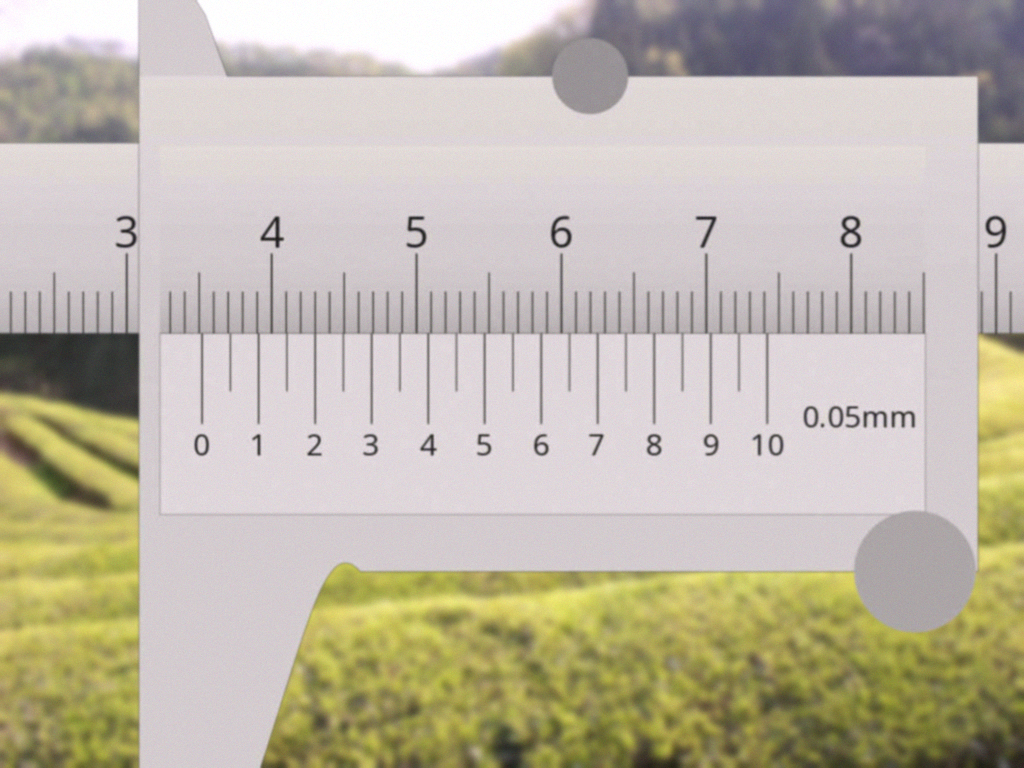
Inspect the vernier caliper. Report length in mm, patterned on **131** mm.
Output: **35.2** mm
